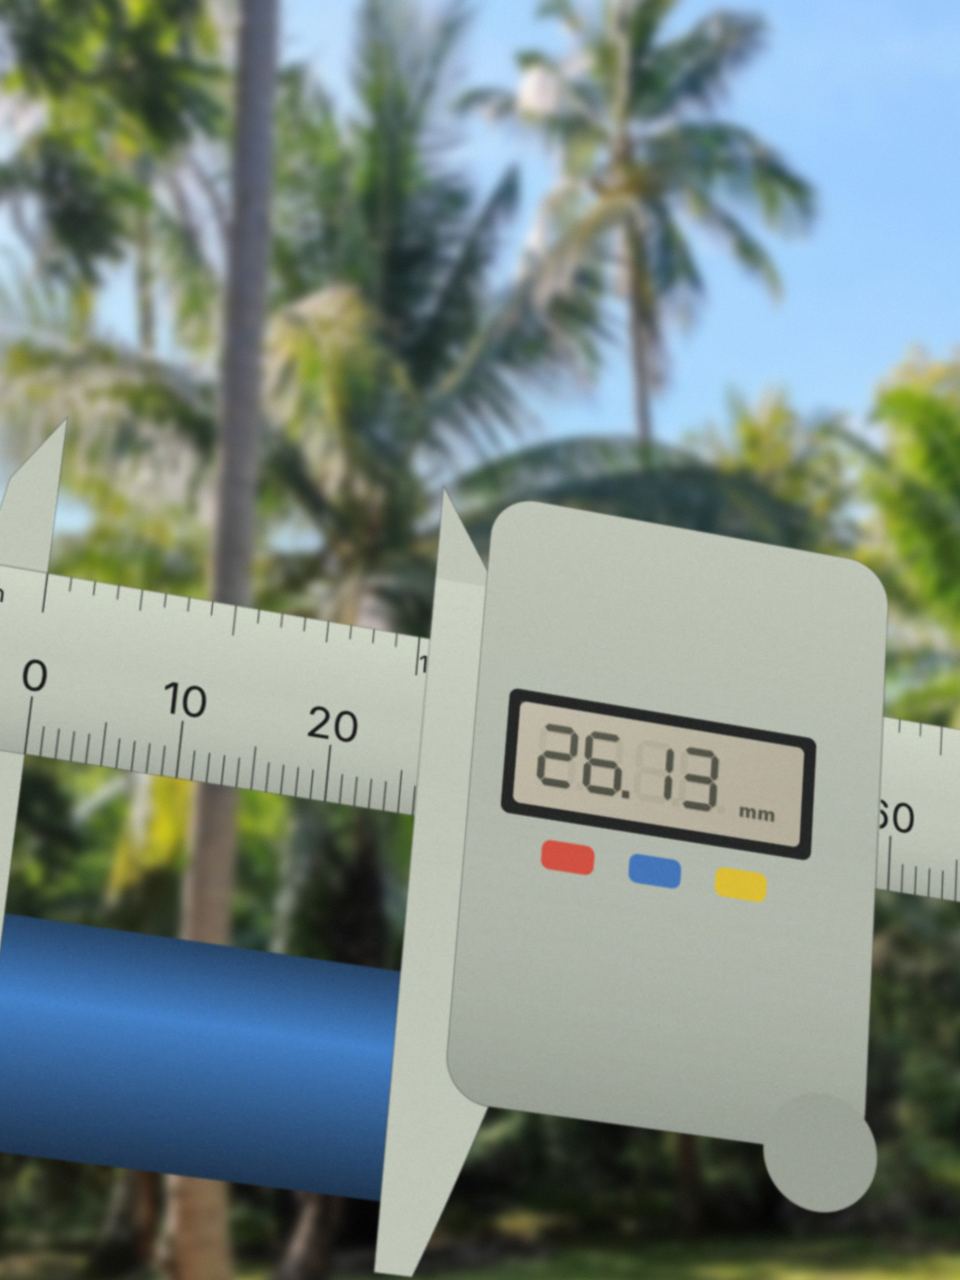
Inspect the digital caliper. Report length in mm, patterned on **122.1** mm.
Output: **26.13** mm
